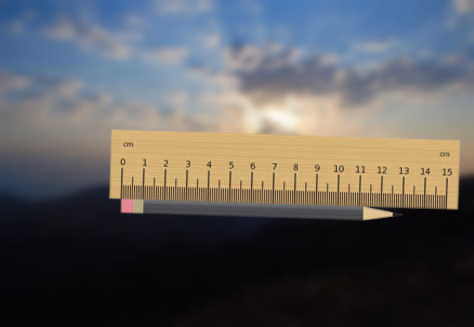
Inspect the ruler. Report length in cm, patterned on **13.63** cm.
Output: **13** cm
